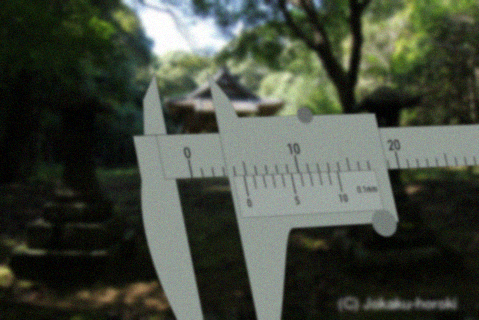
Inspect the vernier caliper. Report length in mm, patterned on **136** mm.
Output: **4.8** mm
